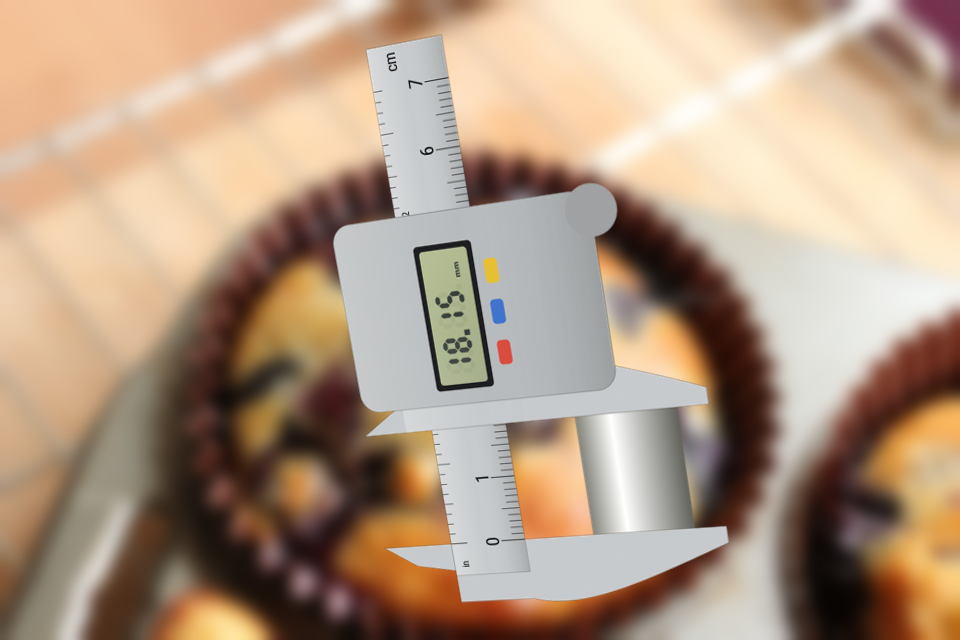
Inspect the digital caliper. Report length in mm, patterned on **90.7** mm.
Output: **18.15** mm
